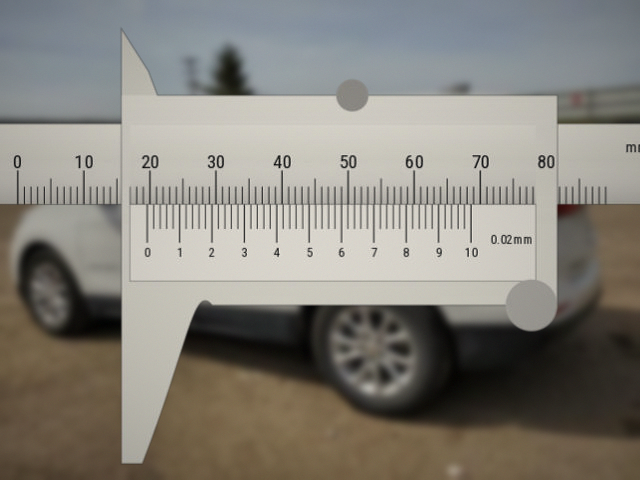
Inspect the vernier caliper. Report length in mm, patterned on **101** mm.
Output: **19.6** mm
